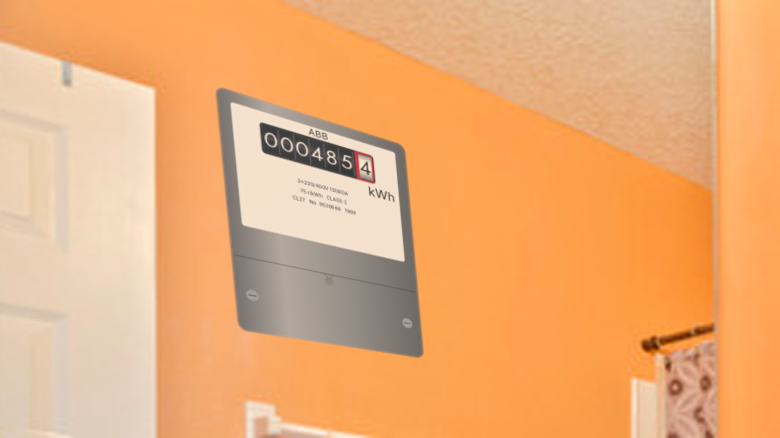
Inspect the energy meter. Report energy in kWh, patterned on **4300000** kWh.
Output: **485.4** kWh
